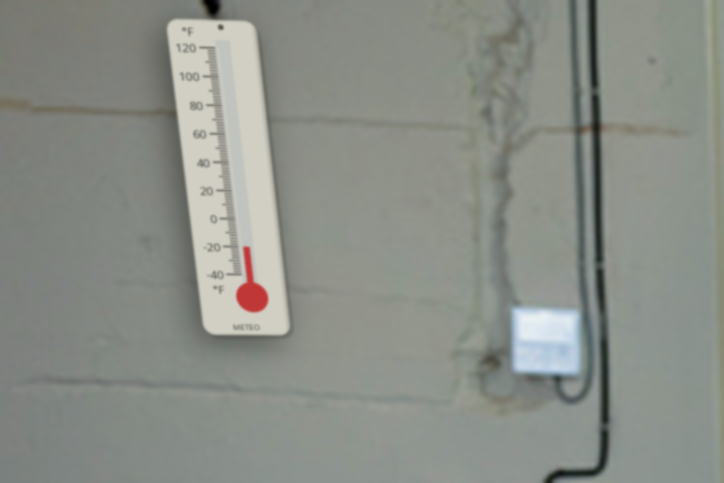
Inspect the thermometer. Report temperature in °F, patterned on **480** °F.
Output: **-20** °F
